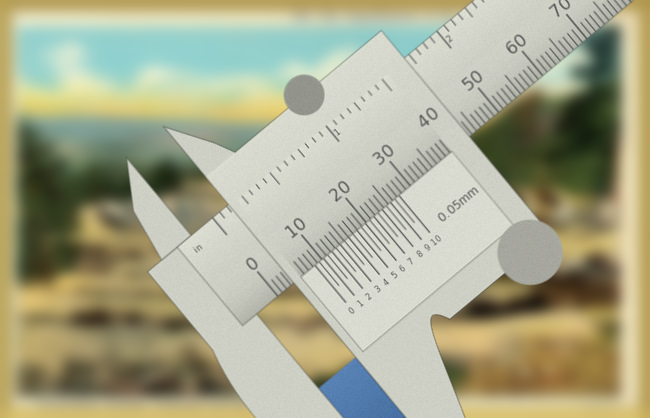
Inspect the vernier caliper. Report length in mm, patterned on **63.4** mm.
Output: **8.4** mm
